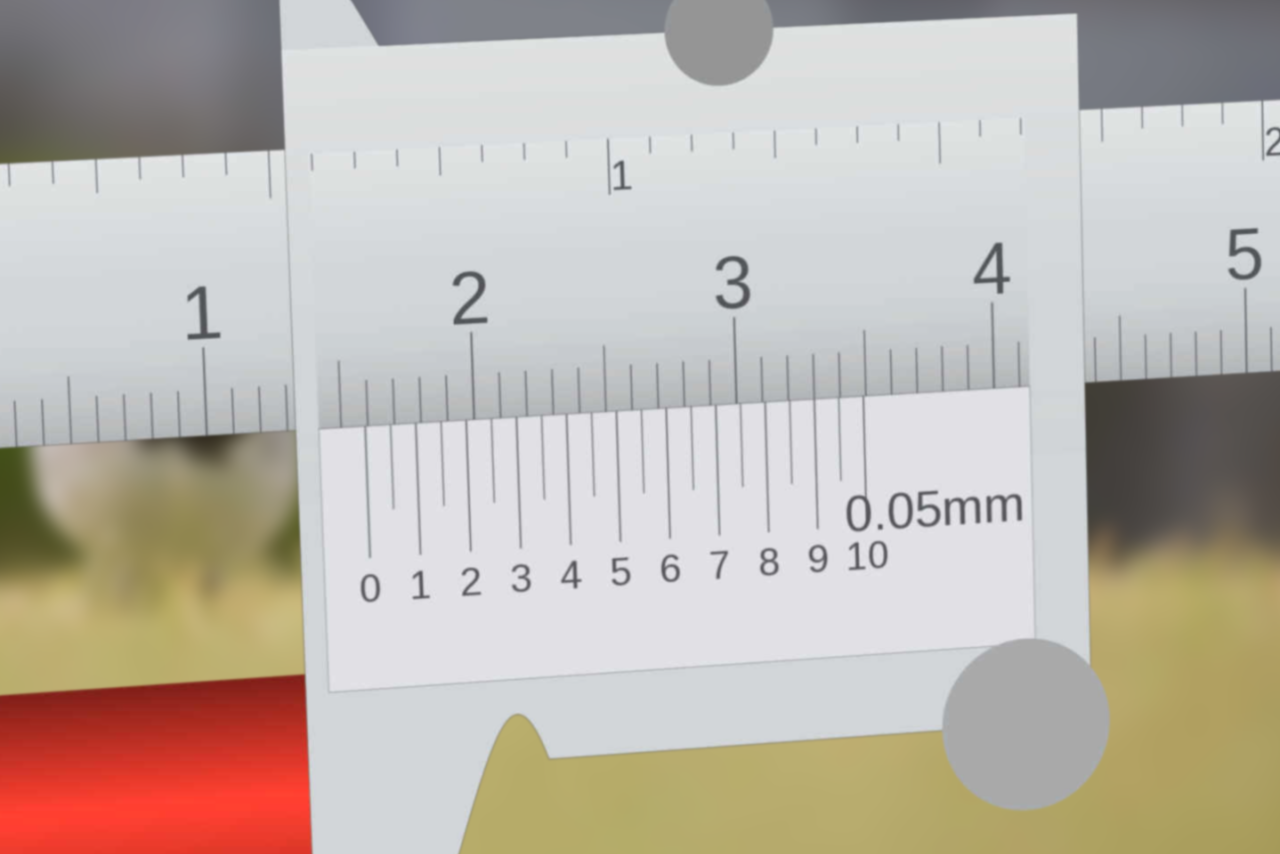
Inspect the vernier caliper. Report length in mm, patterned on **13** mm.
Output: **15.9** mm
